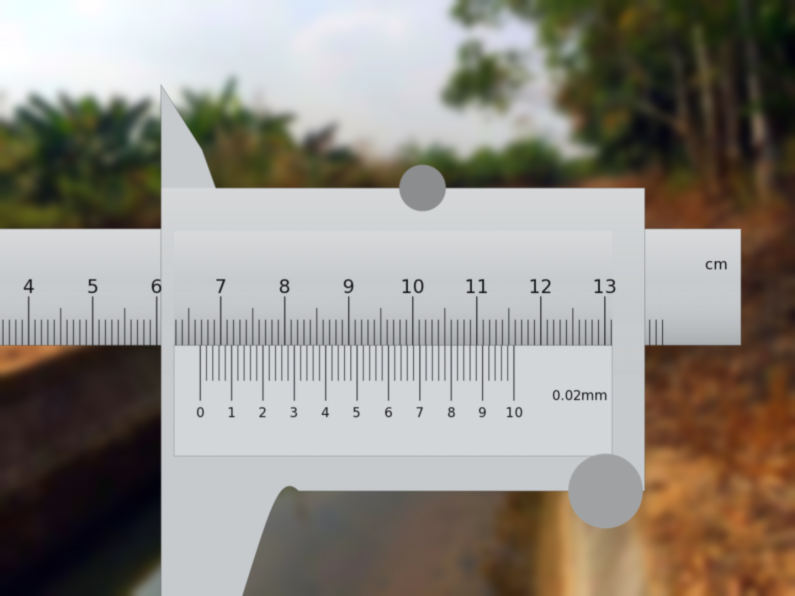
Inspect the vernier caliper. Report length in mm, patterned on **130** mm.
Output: **66.8** mm
